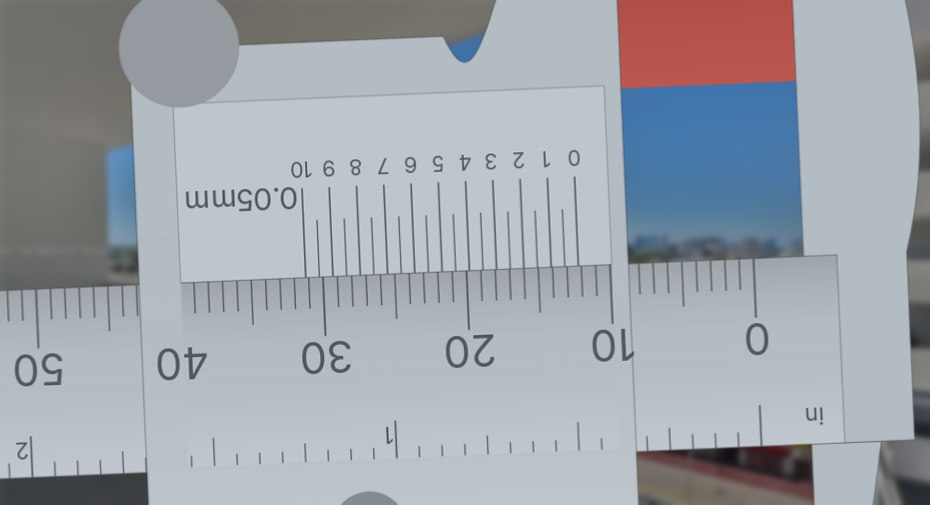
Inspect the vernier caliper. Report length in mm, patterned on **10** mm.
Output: **12.2** mm
